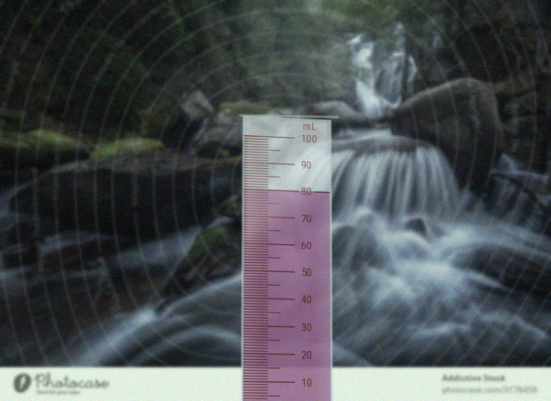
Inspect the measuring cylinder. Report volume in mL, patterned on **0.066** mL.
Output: **80** mL
